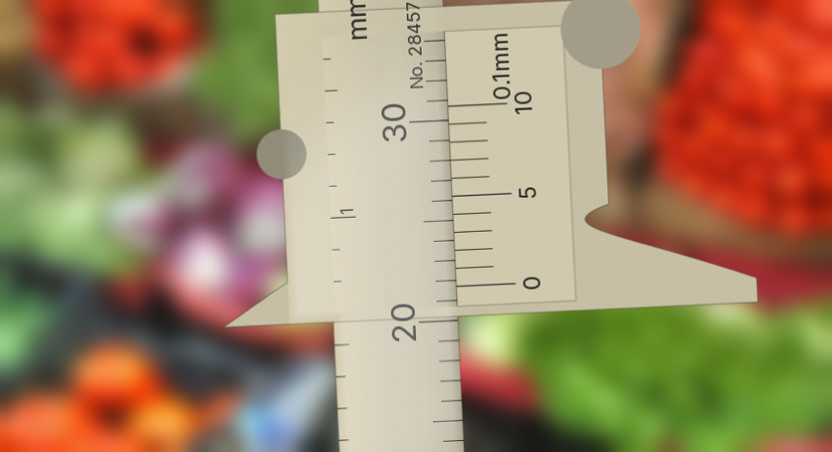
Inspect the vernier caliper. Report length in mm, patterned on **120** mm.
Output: **21.7** mm
